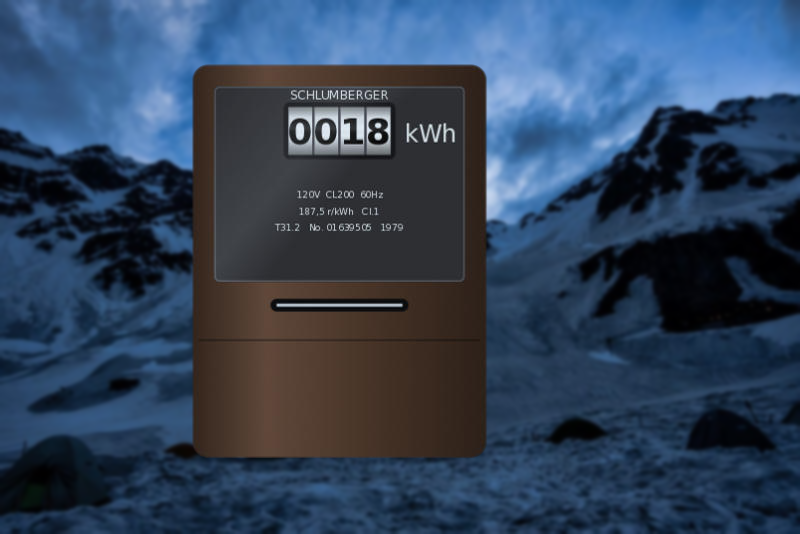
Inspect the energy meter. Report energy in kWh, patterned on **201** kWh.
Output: **18** kWh
